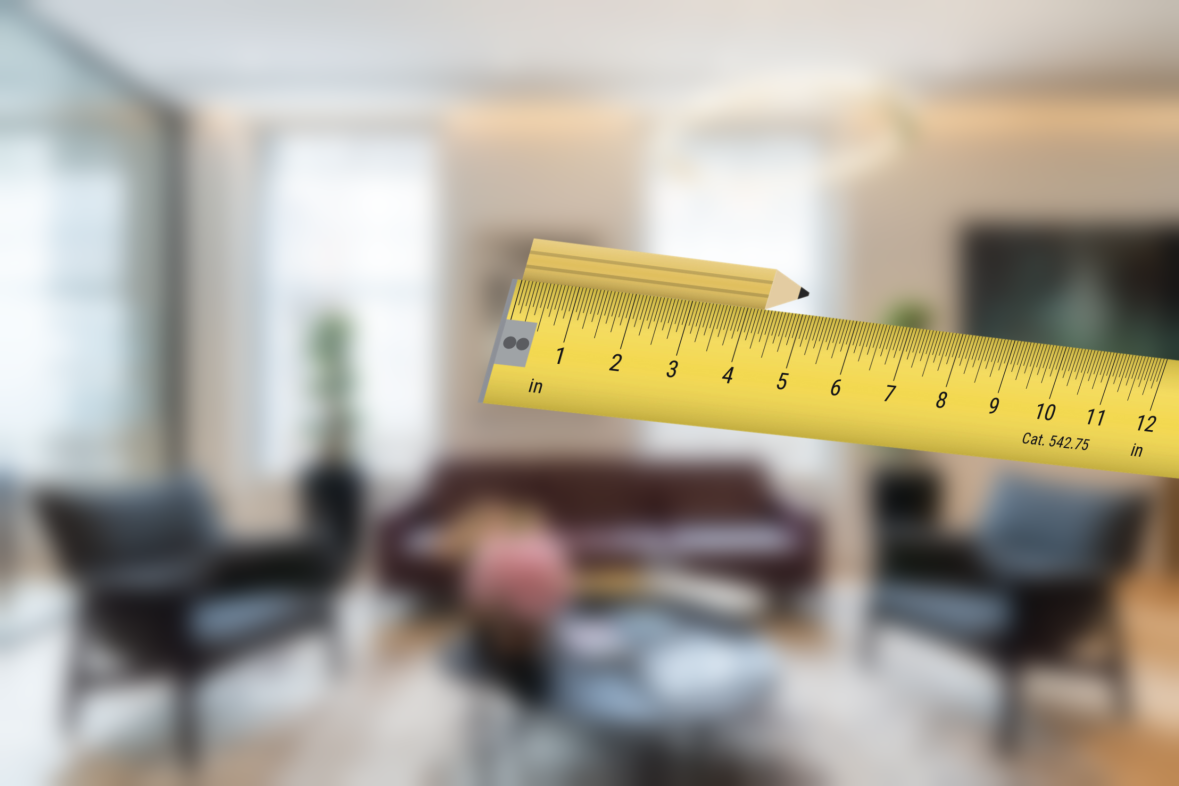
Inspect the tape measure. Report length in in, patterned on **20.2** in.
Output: **5** in
